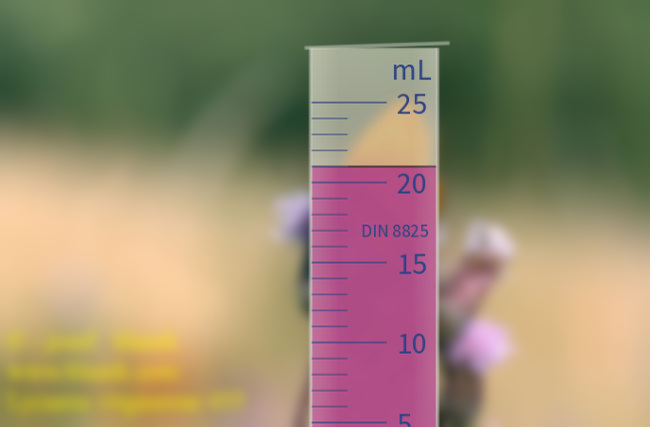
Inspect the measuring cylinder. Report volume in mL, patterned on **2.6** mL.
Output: **21** mL
